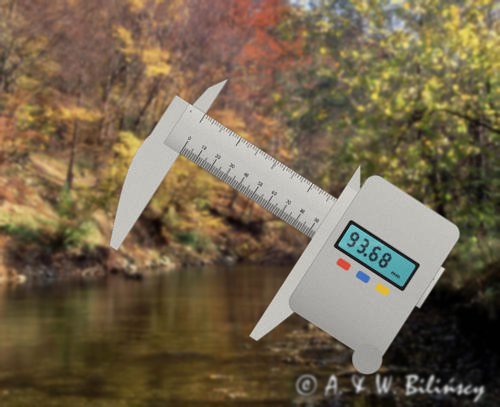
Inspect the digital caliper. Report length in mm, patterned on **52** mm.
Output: **93.68** mm
